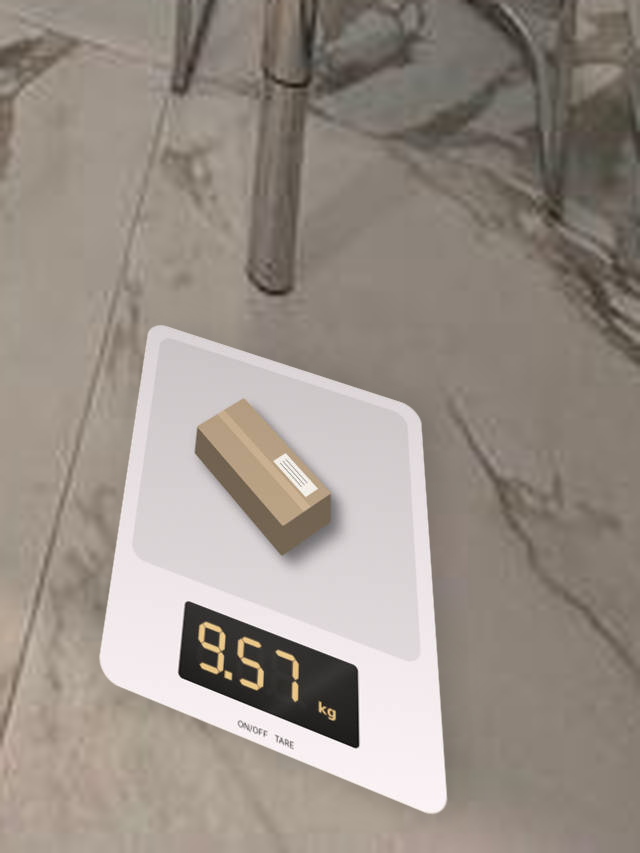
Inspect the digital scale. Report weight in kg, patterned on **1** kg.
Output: **9.57** kg
